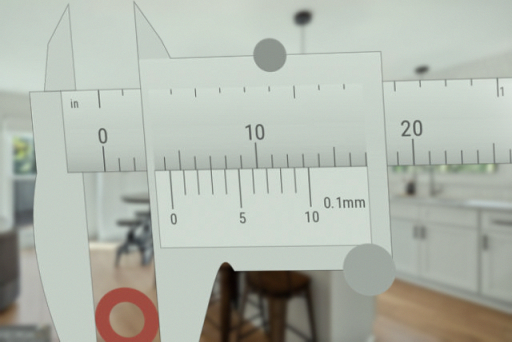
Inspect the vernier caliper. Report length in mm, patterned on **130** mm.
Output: **4.3** mm
